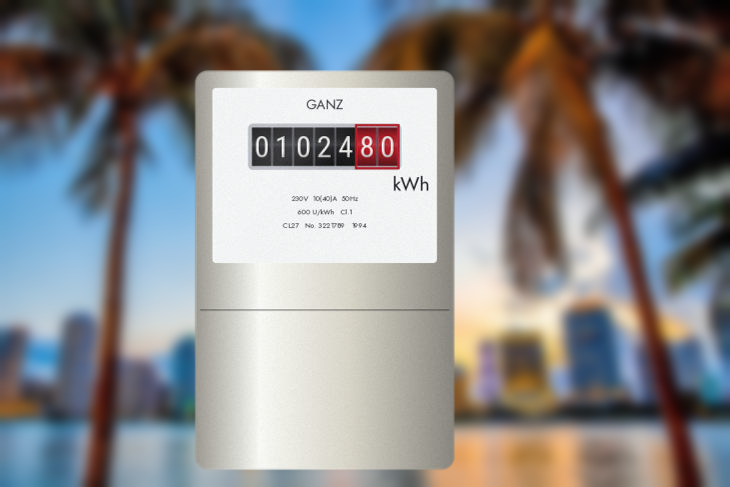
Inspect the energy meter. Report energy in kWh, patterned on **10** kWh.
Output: **1024.80** kWh
